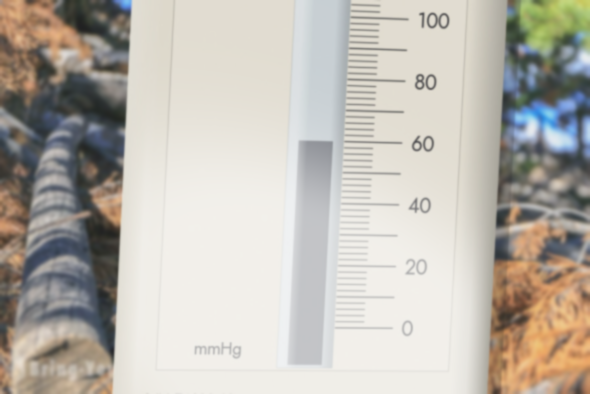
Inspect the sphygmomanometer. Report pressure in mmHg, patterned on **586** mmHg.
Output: **60** mmHg
